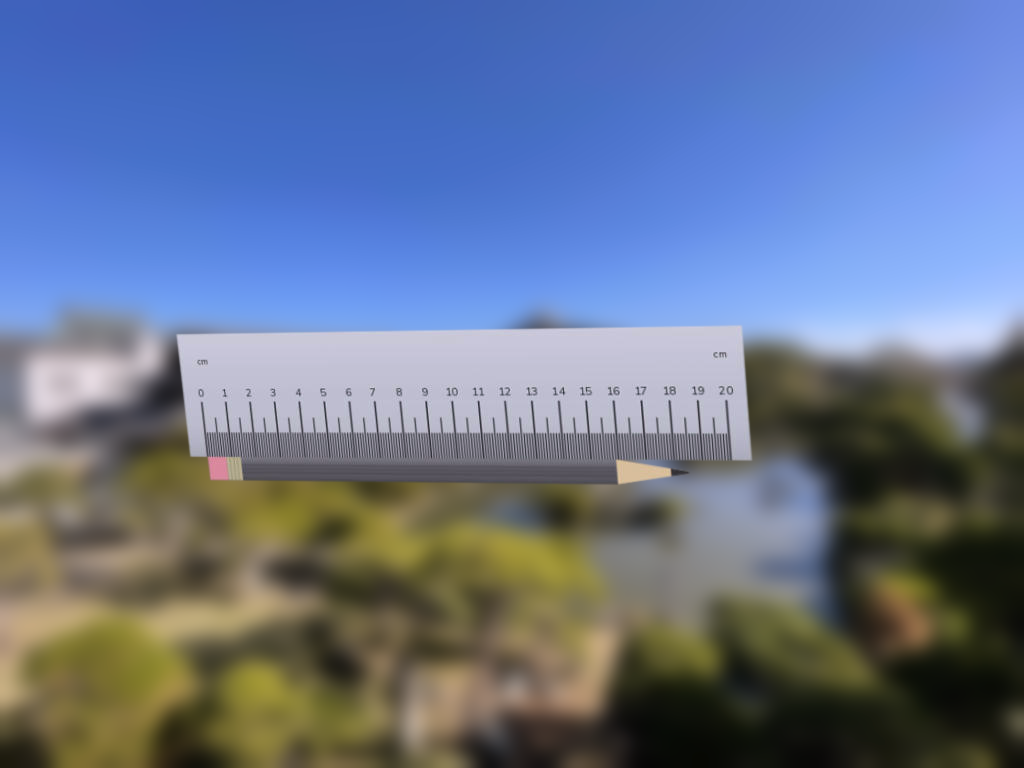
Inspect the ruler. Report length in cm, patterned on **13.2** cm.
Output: **18.5** cm
